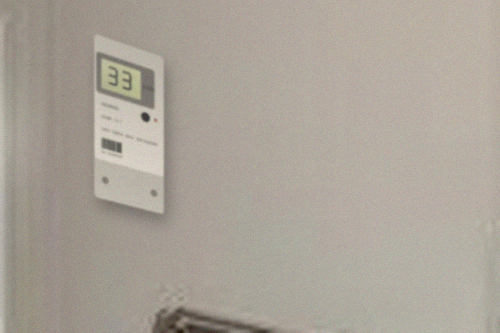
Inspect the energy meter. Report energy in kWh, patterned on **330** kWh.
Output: **33** kWh
